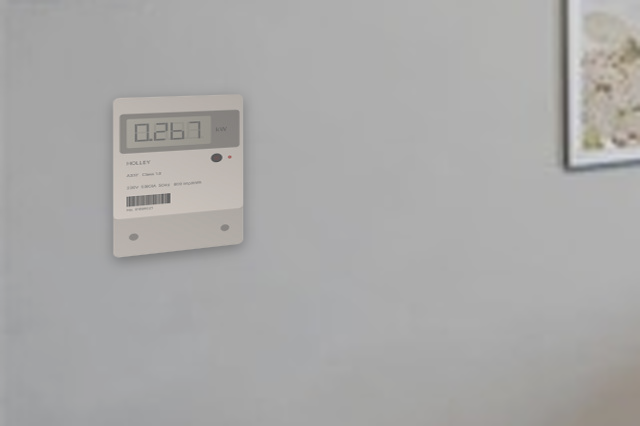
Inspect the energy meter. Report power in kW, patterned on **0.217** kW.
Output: **0.267** kW
